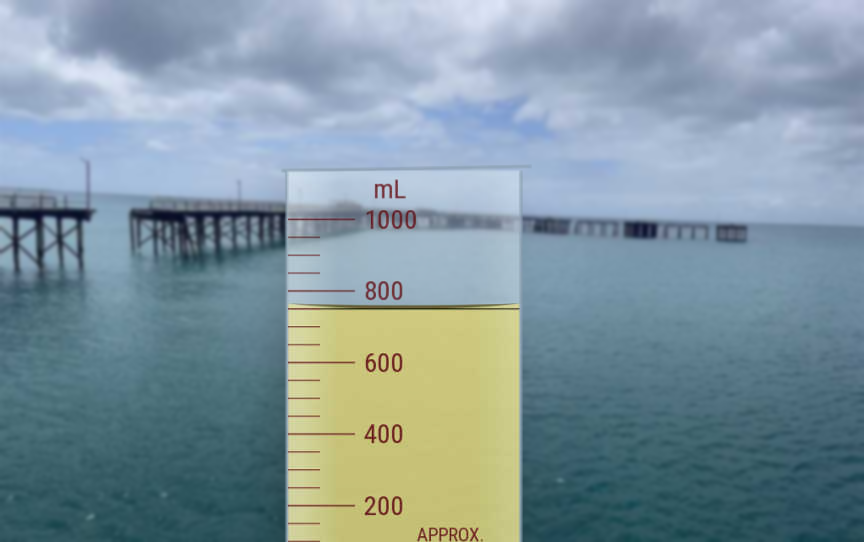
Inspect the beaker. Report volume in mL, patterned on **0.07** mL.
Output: **750** mL
